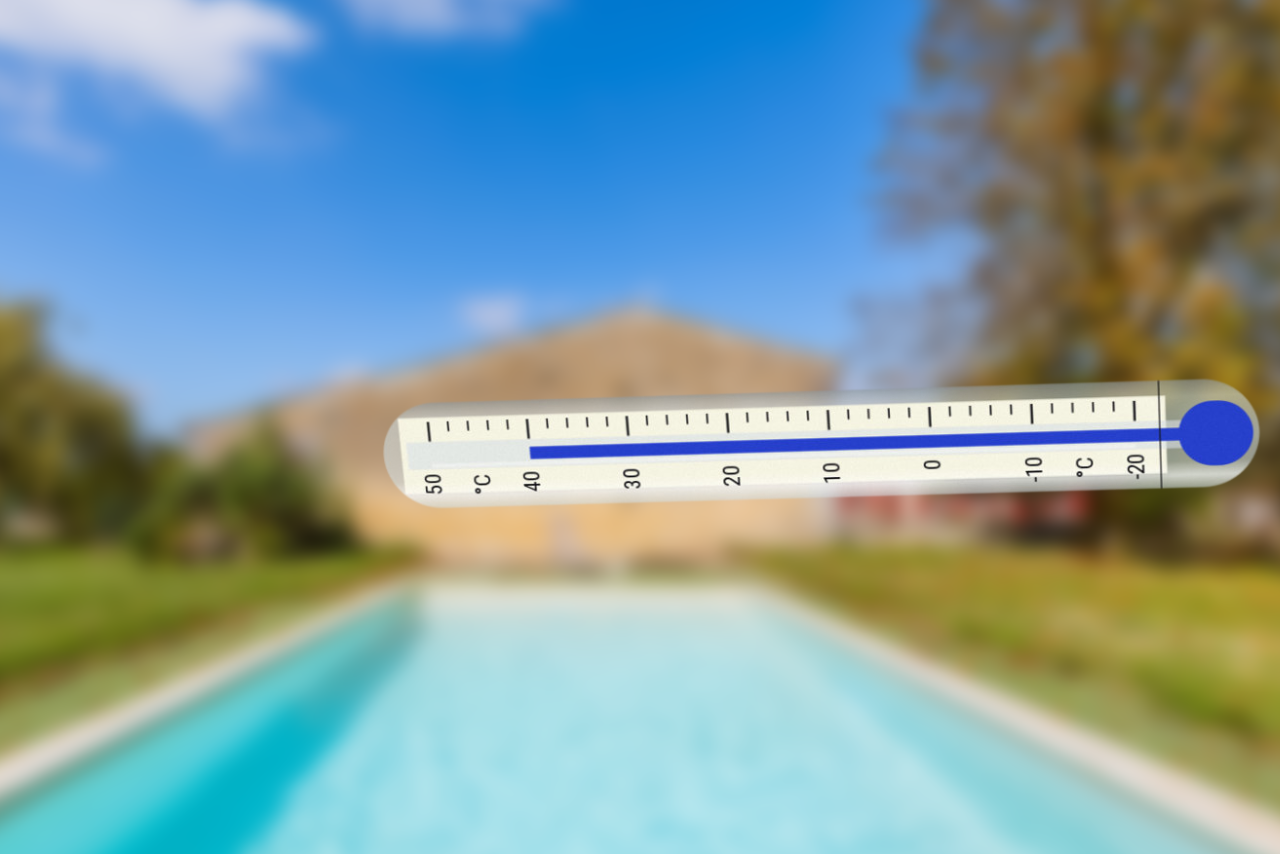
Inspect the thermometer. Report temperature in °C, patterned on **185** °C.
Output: **40** °C
